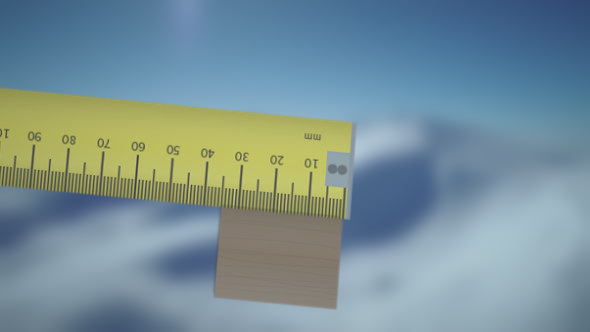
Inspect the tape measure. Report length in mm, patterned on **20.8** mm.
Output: **35** mm
